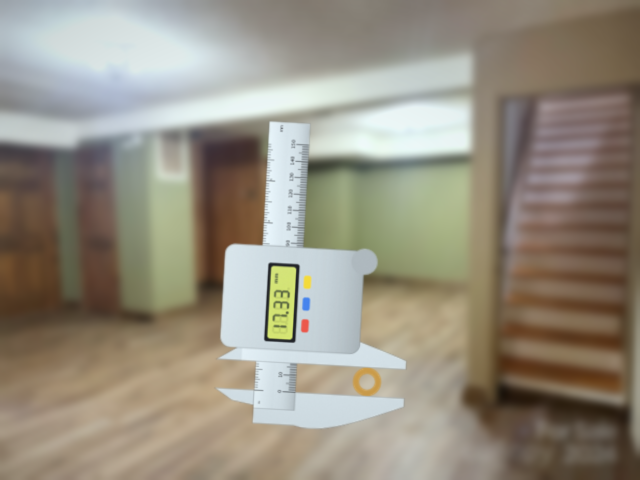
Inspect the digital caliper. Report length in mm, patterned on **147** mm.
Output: **17.33** mm
